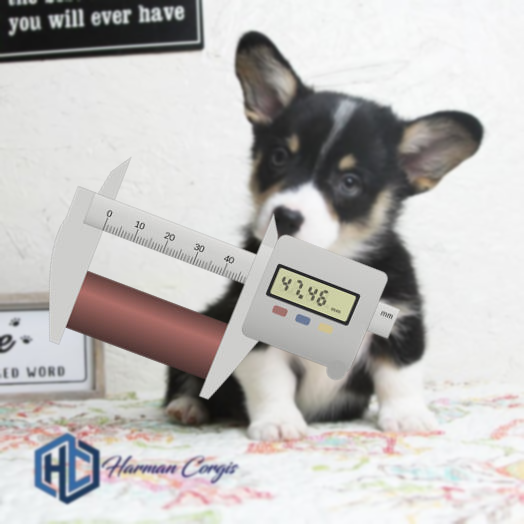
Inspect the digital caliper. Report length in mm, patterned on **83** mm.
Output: **47.46** mm
